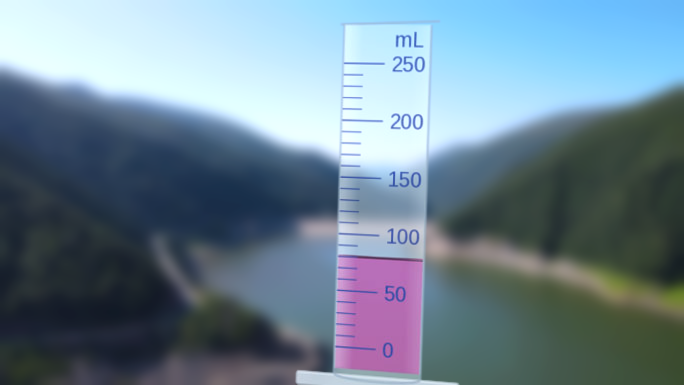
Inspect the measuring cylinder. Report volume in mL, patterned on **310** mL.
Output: **80** mL
